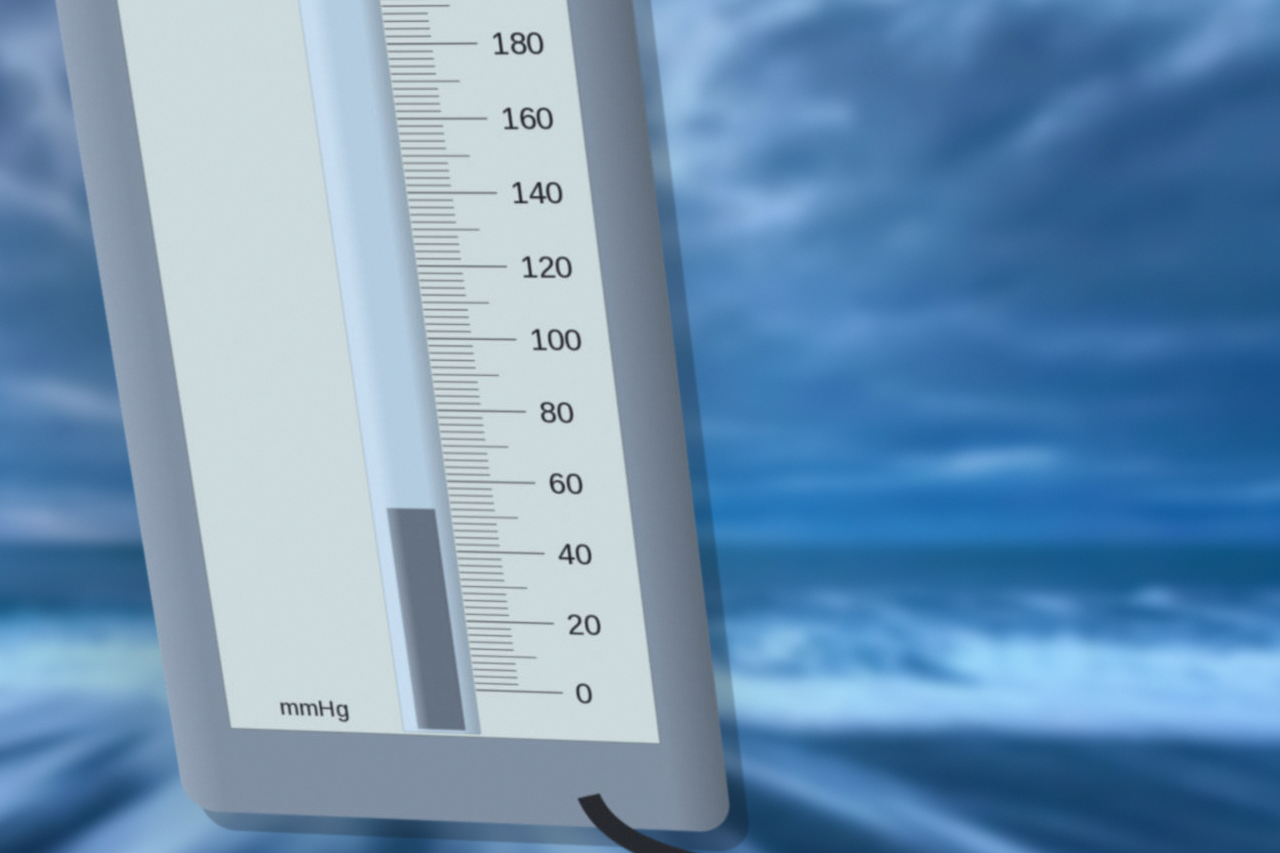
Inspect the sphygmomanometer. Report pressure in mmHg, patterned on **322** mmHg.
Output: **52** mmHg
